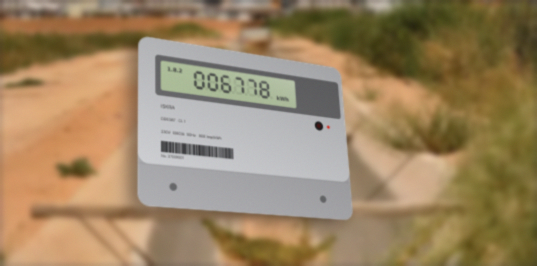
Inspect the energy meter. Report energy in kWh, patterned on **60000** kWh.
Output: **6778** kWh
